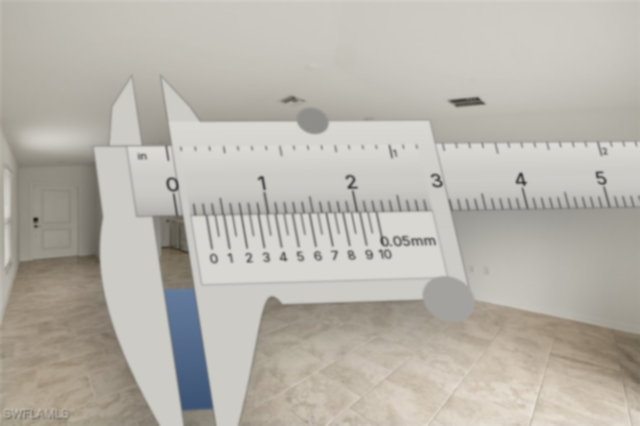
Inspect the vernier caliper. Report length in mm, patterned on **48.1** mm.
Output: **3.2** mm
